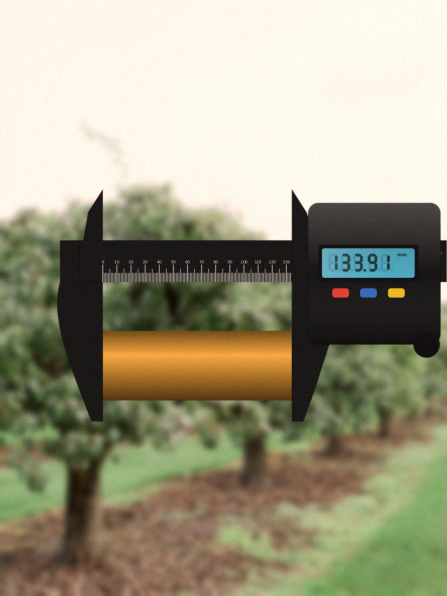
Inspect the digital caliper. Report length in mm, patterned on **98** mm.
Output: **133.91** mm
